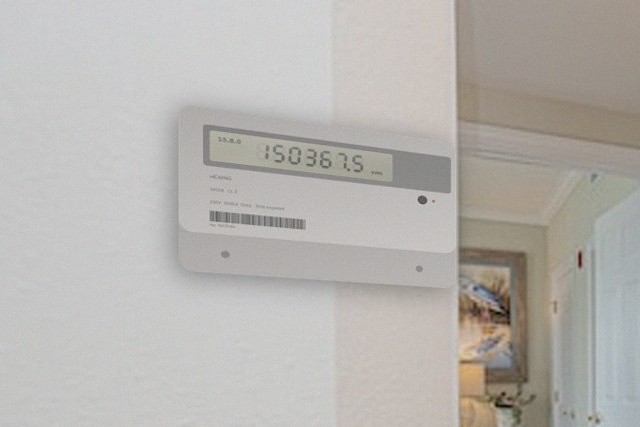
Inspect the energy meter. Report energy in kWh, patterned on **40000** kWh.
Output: **150367.5** kWh
